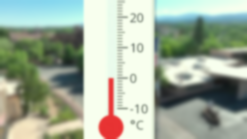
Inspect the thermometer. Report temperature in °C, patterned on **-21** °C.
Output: **0** °C
